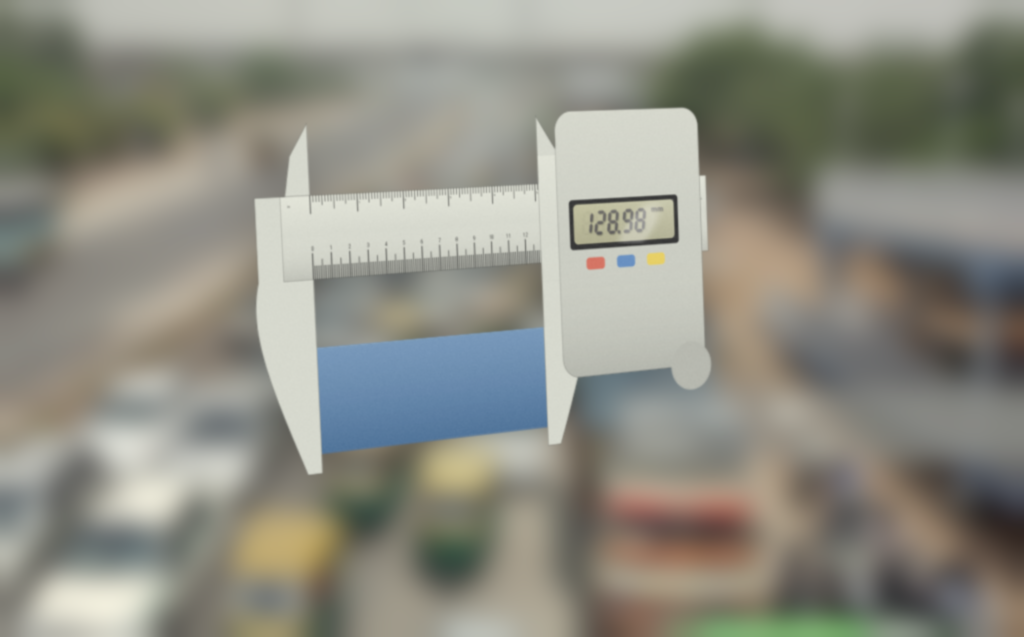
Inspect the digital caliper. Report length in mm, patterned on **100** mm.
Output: **128.98** mm
